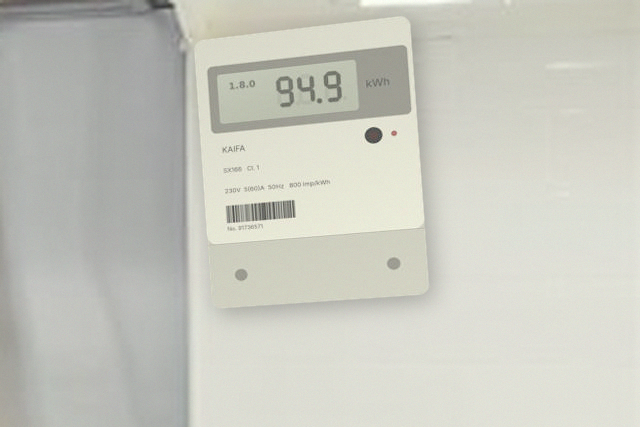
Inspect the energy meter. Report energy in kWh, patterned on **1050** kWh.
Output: **94.9** kWh
